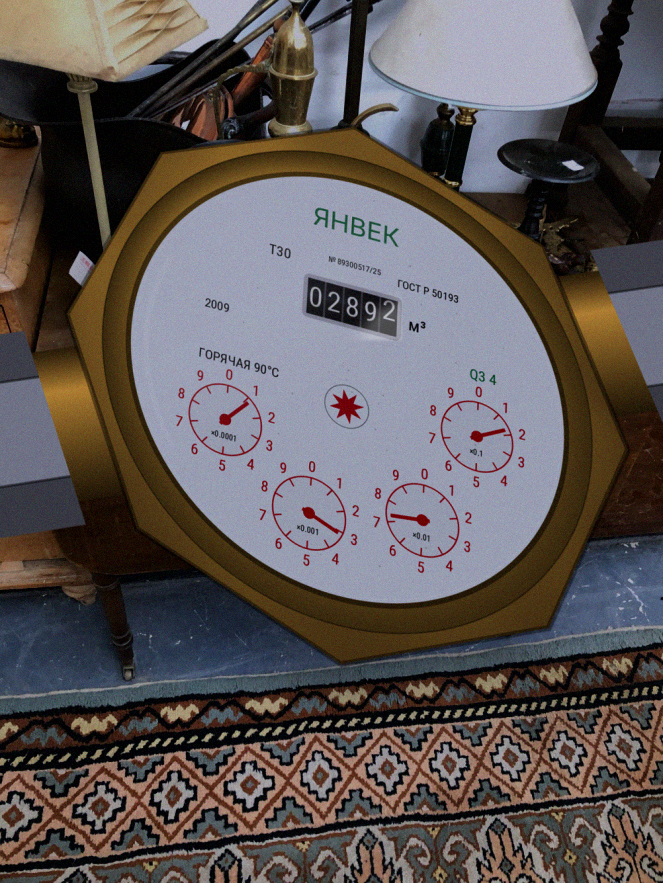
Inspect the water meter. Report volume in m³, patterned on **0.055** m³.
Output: **2892.1731** m³
